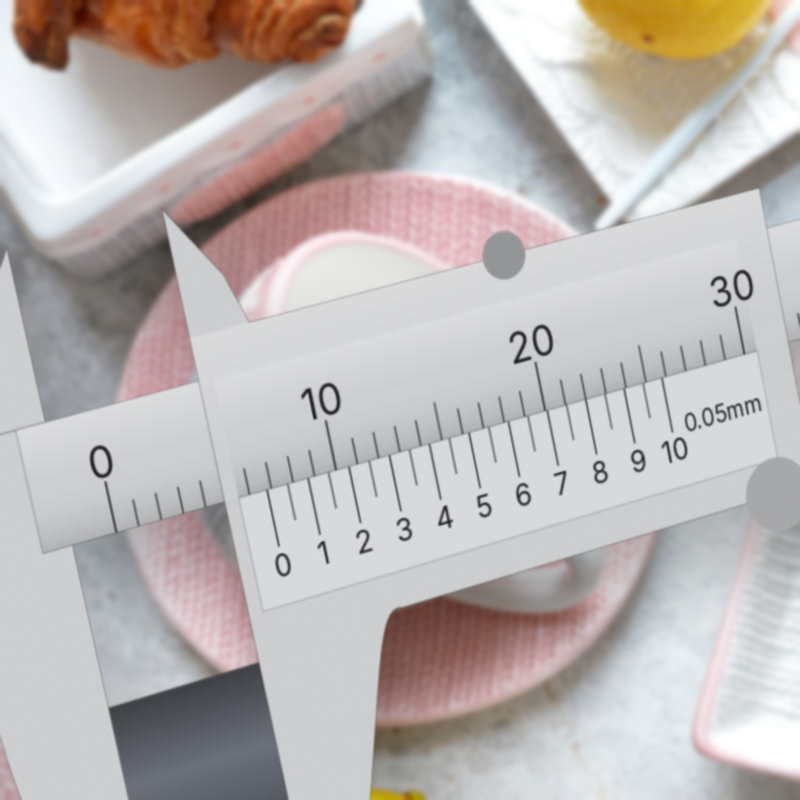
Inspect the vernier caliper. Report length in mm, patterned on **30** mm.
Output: **6.8** mm
